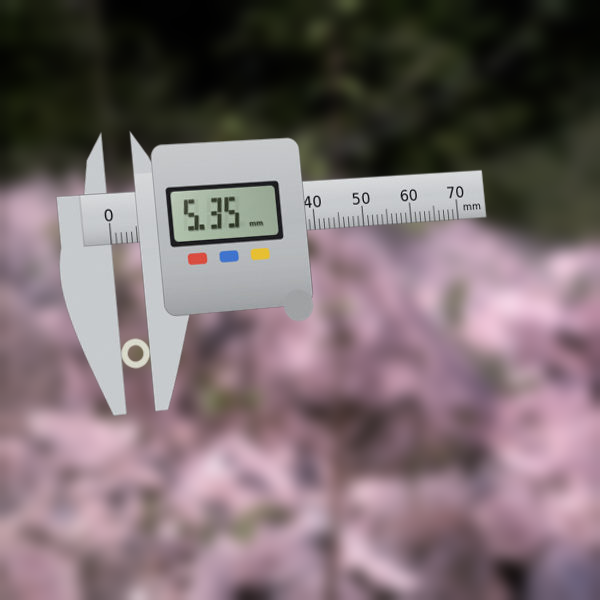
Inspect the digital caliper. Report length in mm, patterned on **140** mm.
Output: **5.35** mm
